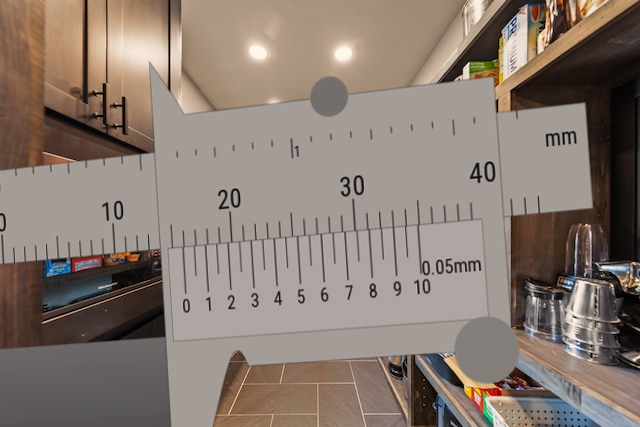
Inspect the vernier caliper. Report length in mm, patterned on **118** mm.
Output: **15.9** mm
